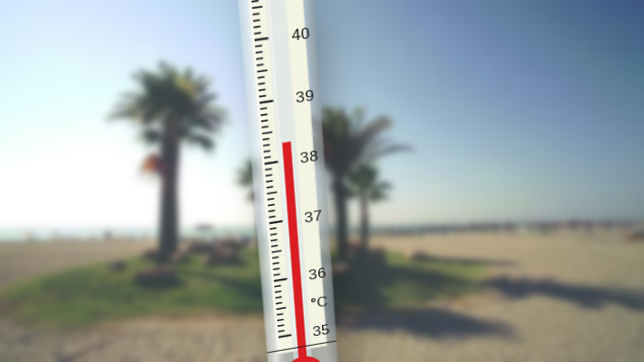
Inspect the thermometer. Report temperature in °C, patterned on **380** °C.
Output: **38.3** °C
